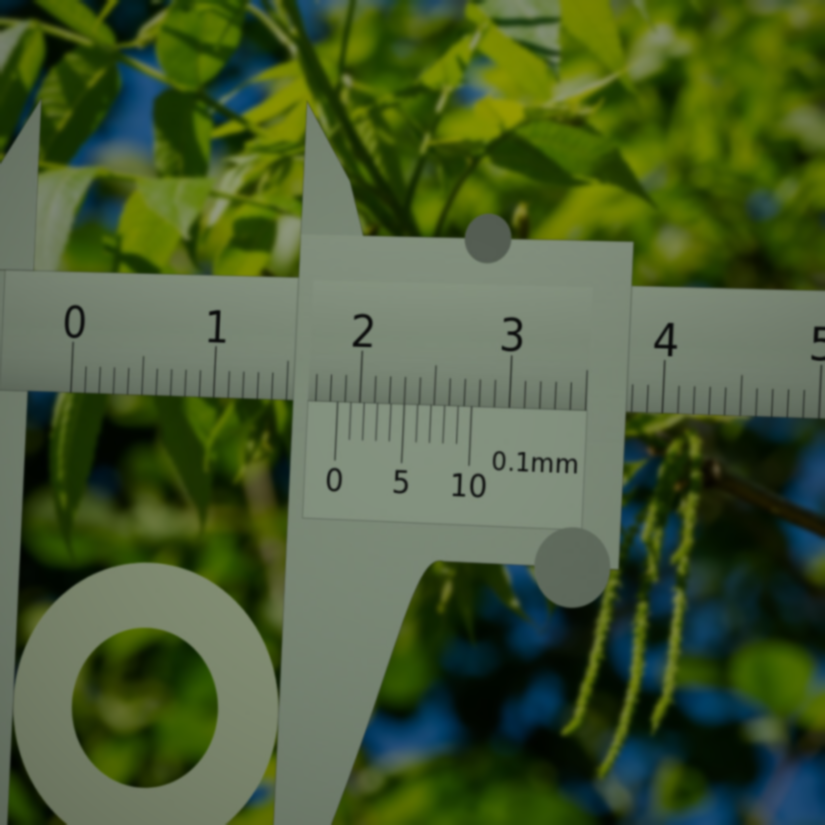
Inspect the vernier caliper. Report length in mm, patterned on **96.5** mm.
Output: **18.5** mm
